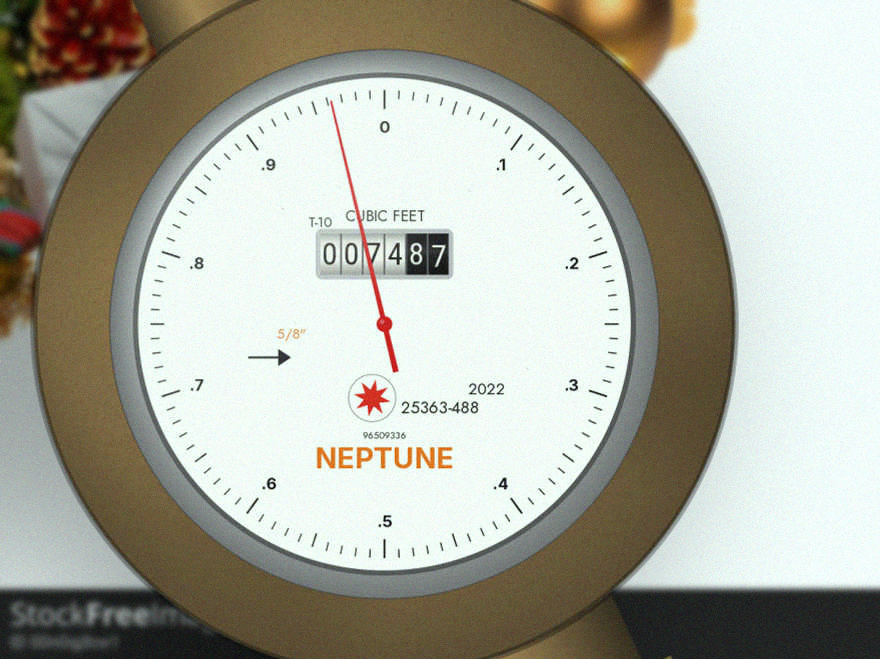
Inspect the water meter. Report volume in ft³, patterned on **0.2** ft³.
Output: **7486.96** ft³
